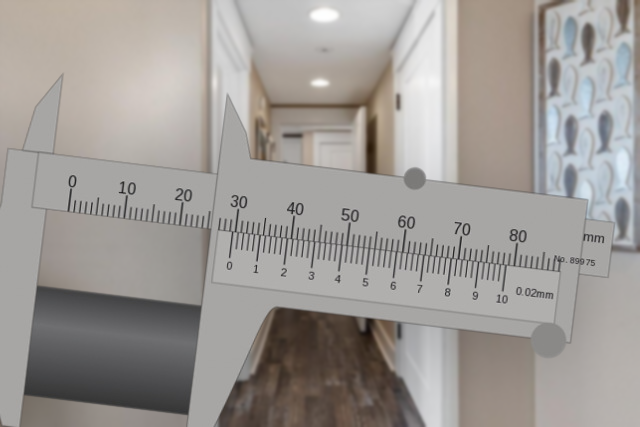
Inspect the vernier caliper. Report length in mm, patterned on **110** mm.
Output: **29.5** mm
